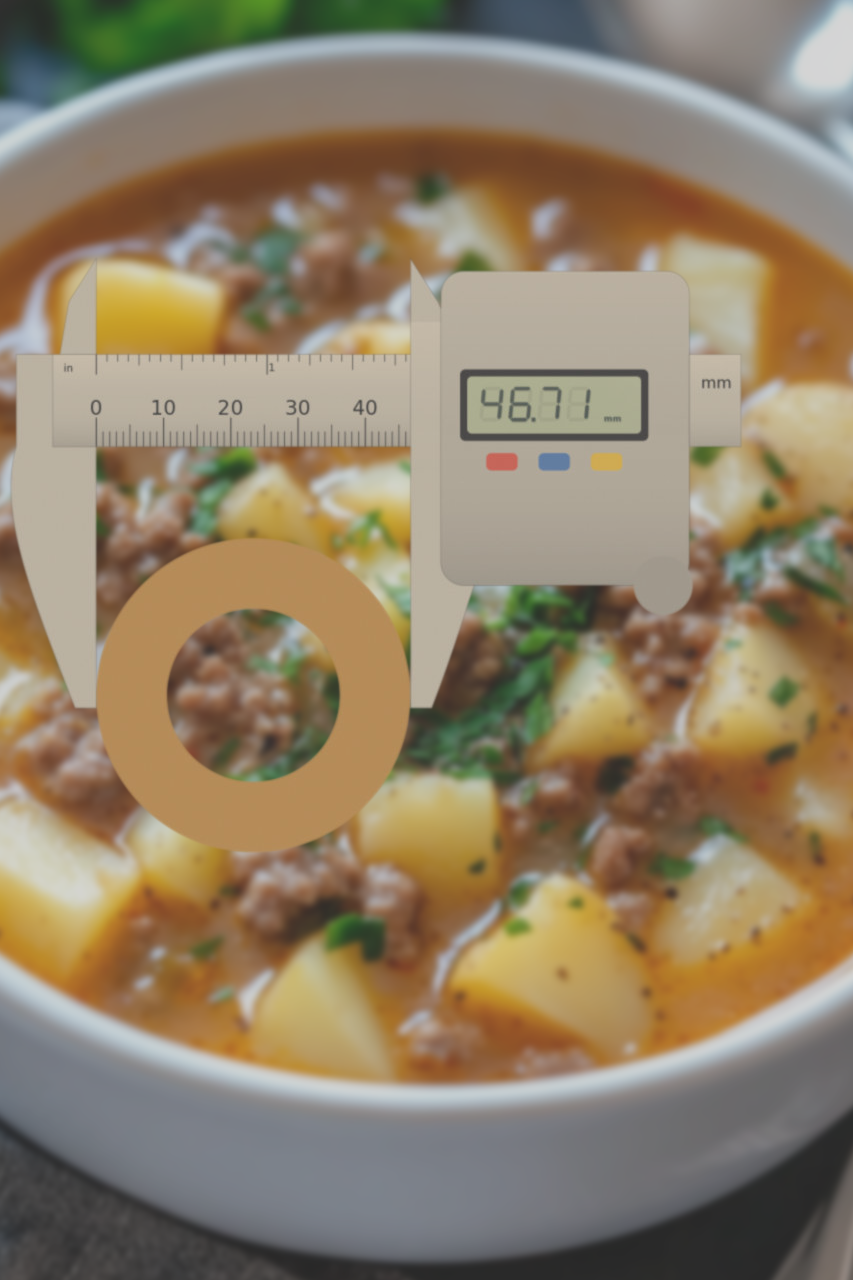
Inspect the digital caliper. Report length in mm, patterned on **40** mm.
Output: **46.71** mm
